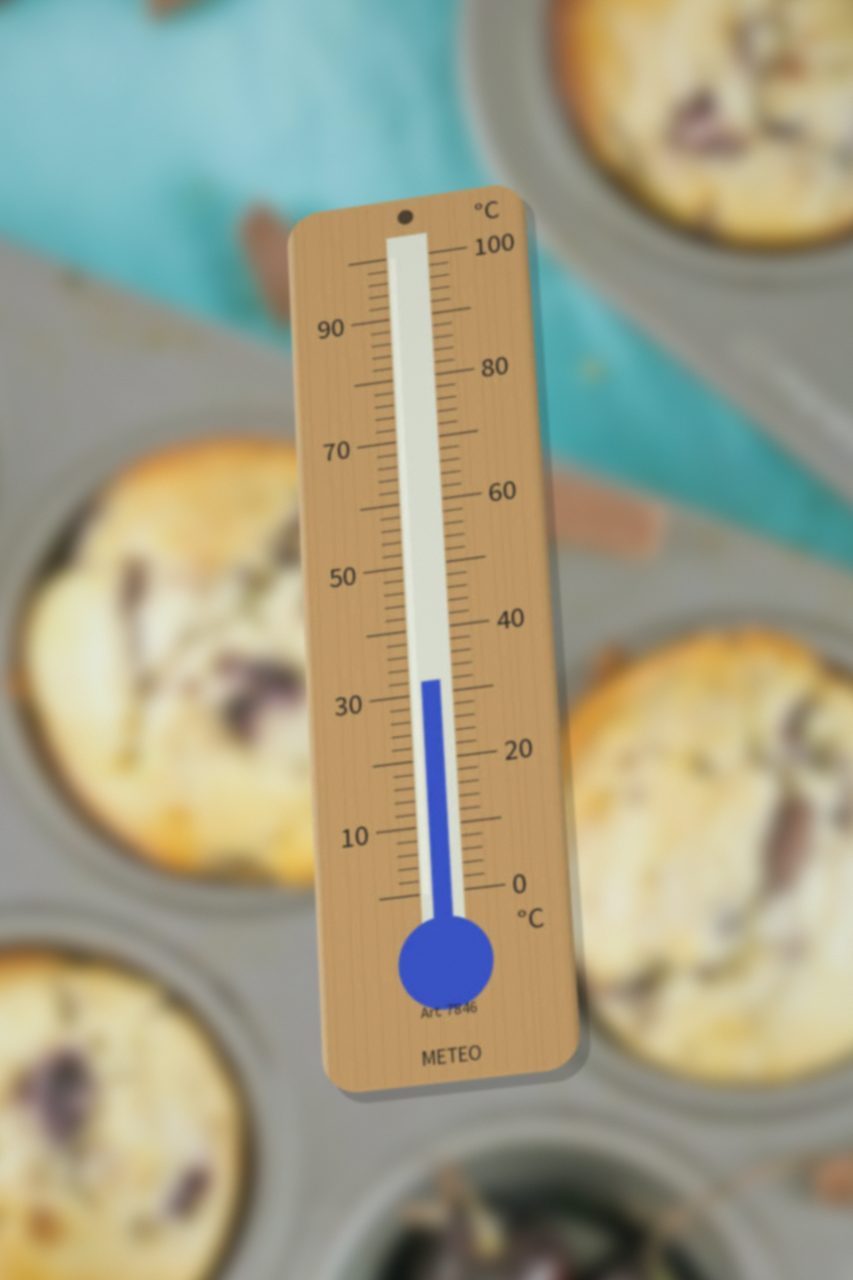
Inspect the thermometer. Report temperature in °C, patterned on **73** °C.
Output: **32** °C
